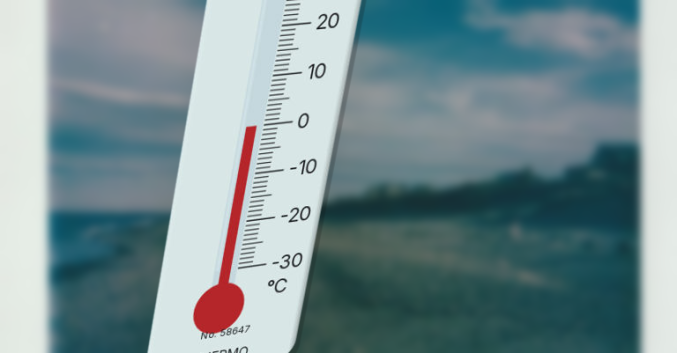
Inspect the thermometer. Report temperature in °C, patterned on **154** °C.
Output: **0** °C
